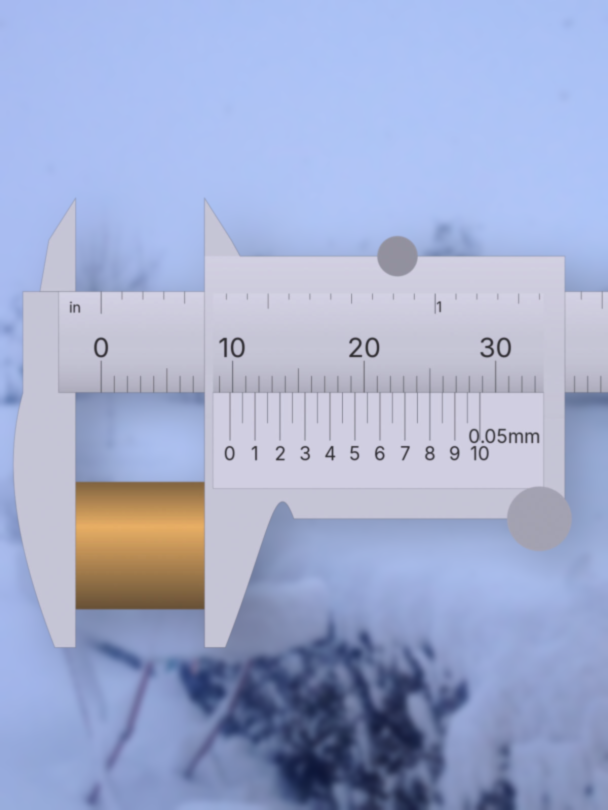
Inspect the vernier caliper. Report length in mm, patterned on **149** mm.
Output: **9.8** mm
